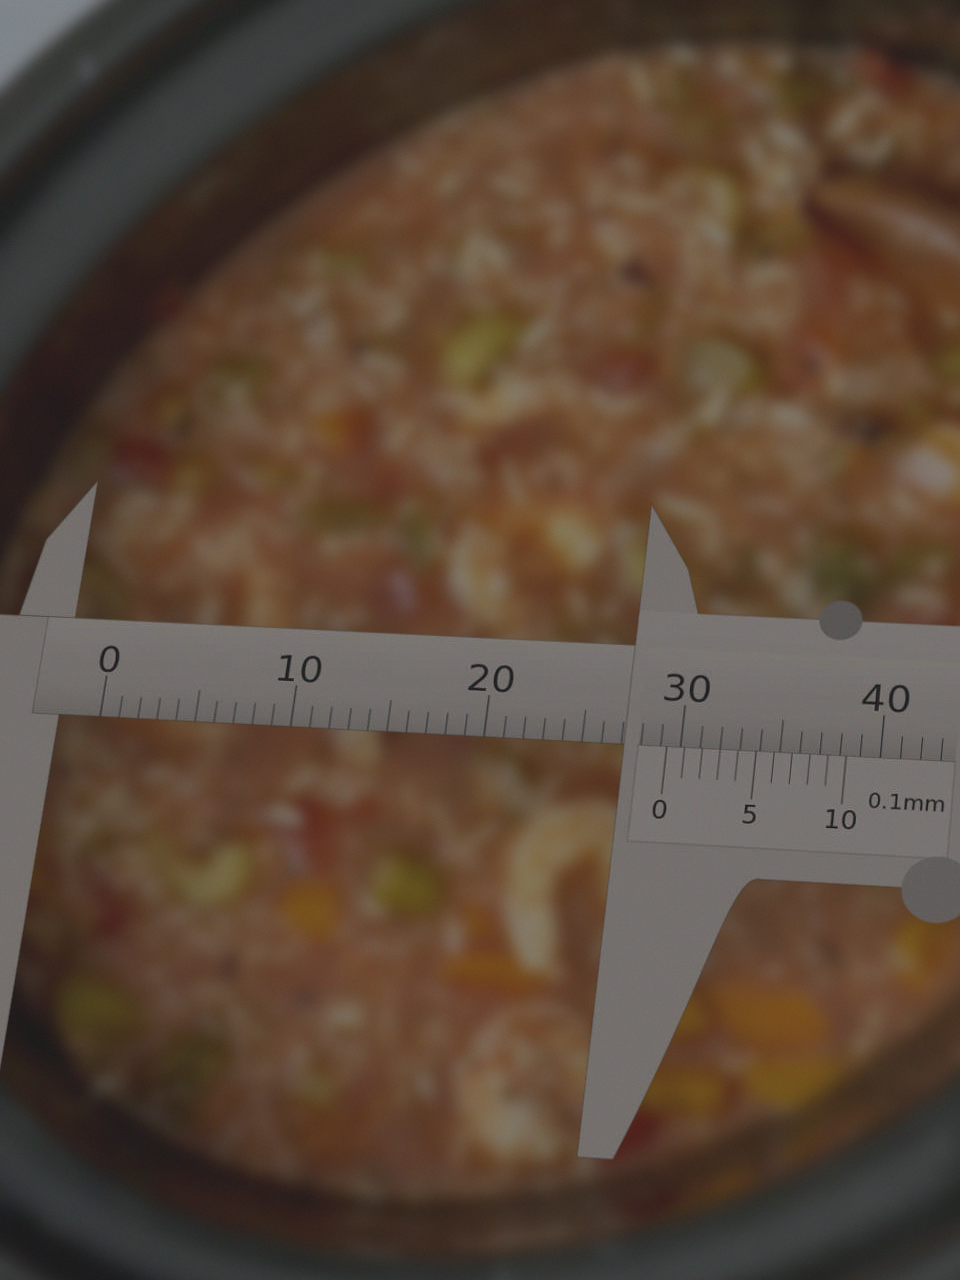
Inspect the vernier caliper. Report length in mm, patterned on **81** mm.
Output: **29.3** mm
